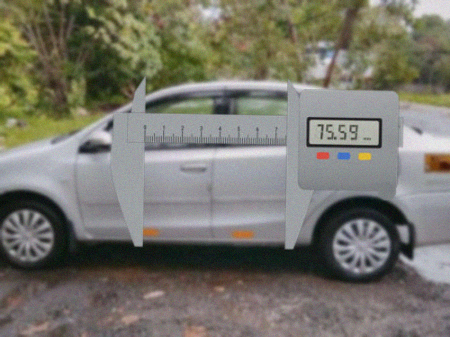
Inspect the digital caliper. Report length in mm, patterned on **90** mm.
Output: **75.59** mm
